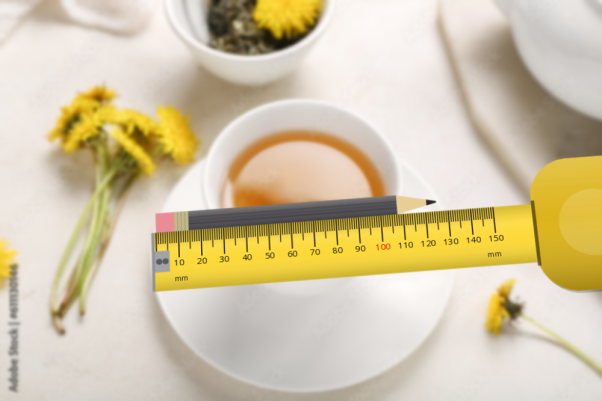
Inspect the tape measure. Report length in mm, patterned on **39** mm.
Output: **125** mm
